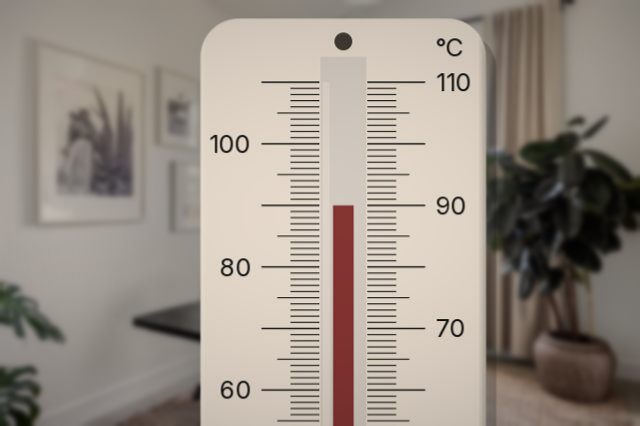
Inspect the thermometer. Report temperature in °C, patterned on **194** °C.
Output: **90** °C
